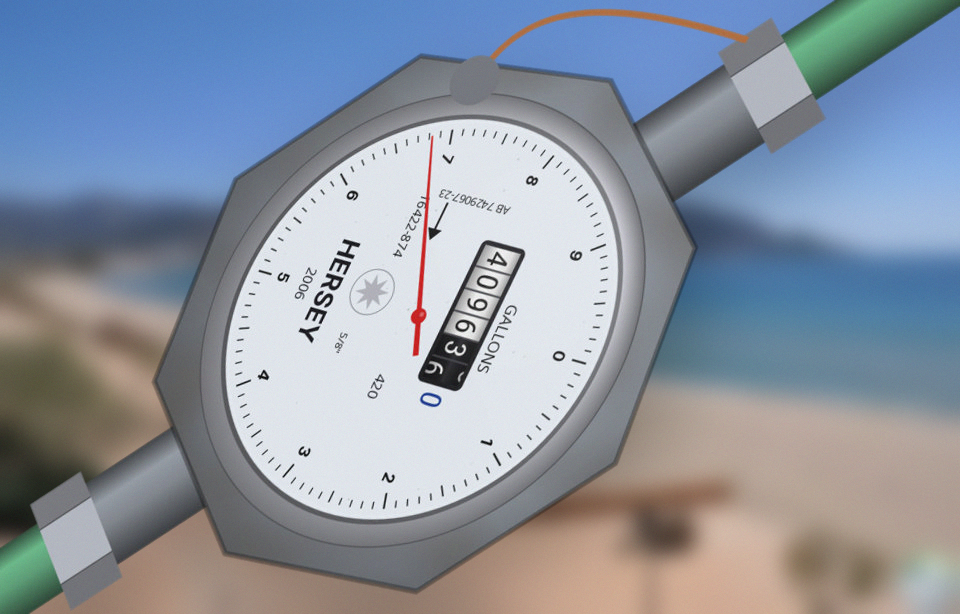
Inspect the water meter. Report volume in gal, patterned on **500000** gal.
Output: **4096356.8** gal
